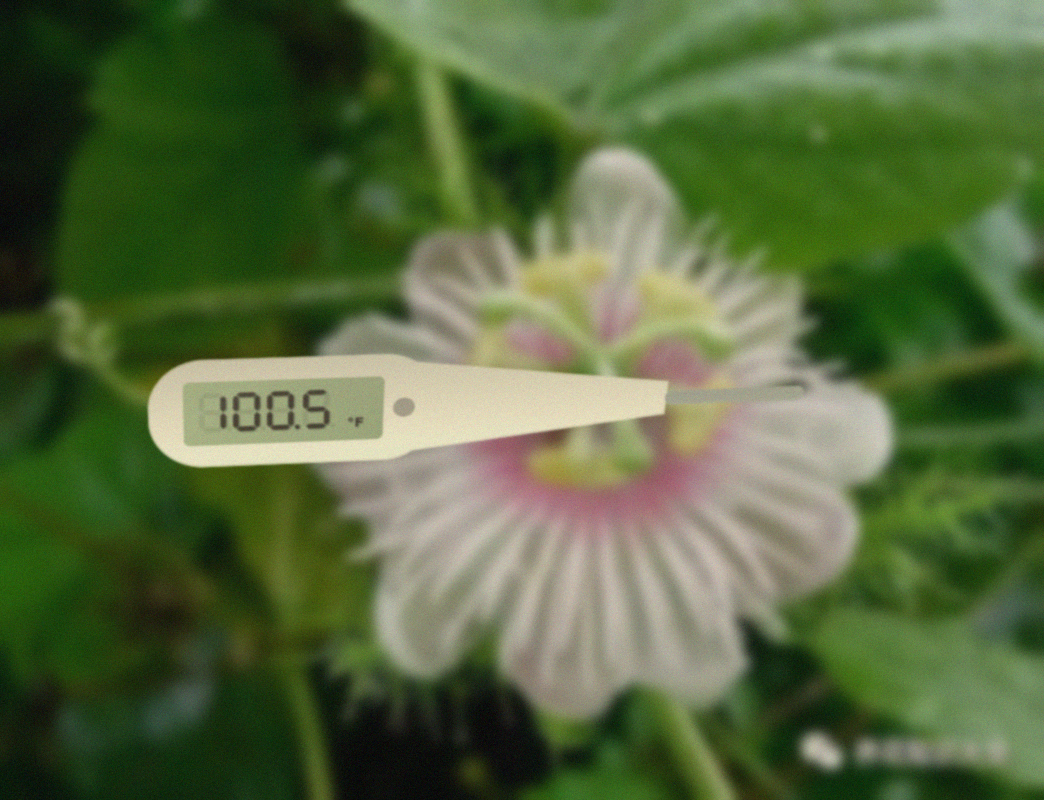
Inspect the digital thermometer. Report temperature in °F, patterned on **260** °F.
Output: **100.5** °F
